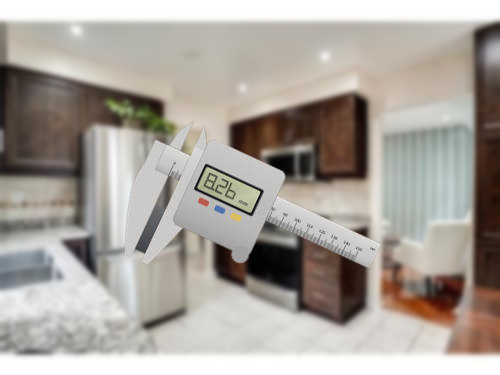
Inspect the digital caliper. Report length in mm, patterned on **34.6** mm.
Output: **8.26** mm
